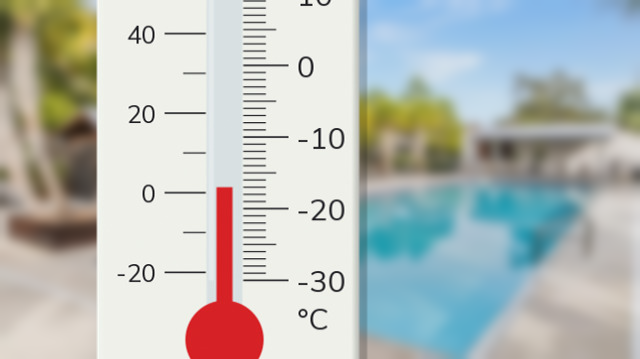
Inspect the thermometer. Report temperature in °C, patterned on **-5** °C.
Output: **-17** °C
